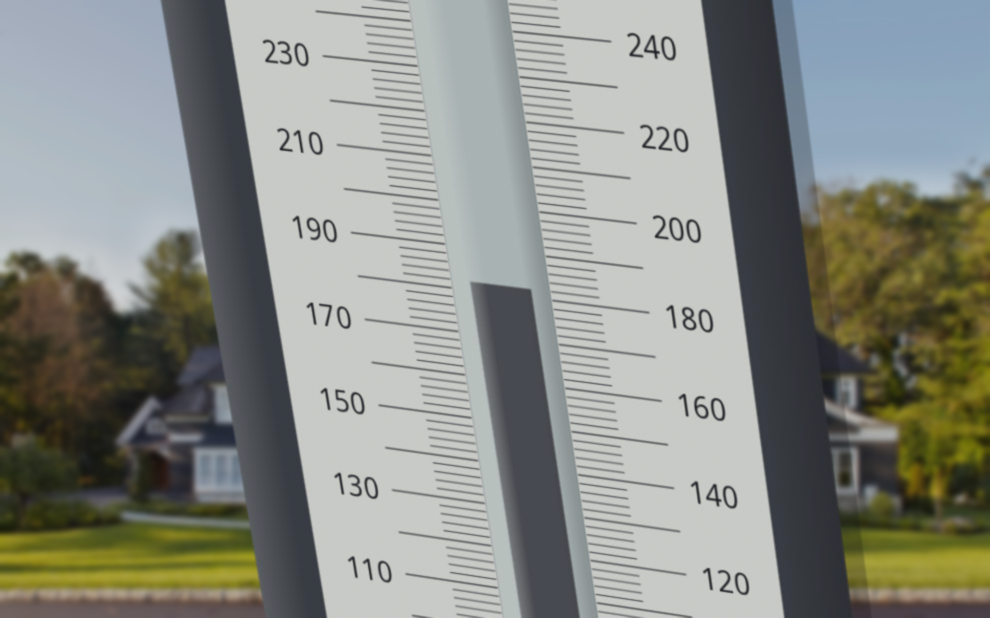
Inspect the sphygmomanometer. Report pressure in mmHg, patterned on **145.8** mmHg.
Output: **182** mmHg
